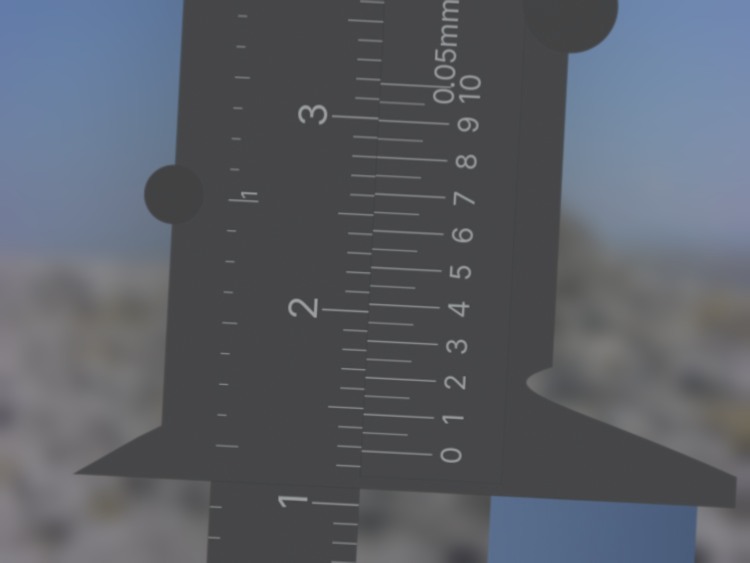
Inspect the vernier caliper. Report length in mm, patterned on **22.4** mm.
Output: **12.8** mm
